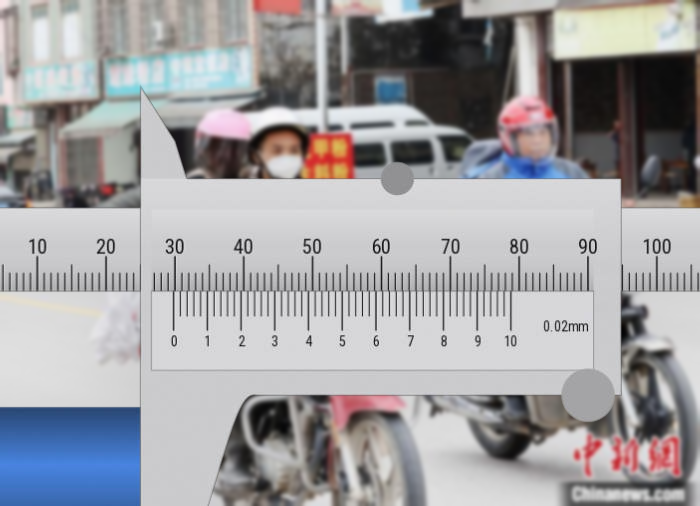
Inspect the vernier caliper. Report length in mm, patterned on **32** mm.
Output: **29.8** mm
